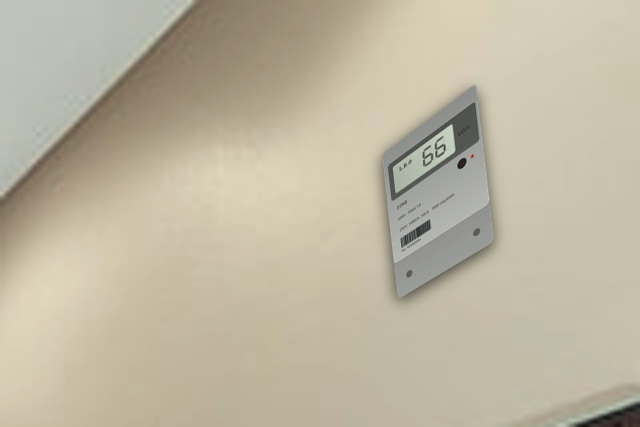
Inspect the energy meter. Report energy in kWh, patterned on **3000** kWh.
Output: **66** kWh
